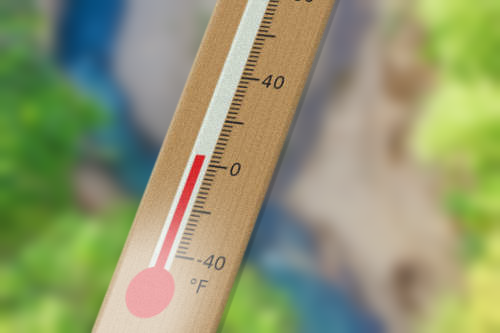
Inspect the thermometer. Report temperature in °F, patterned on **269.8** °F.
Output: **4** °F
